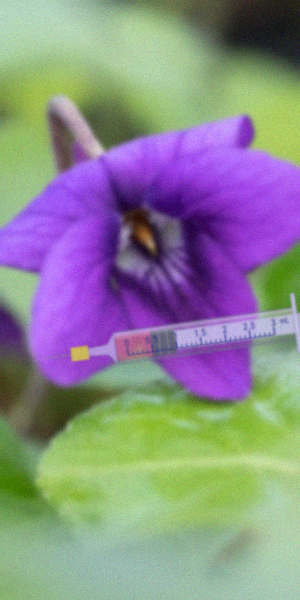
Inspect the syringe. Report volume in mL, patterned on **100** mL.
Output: **0.5** mL
